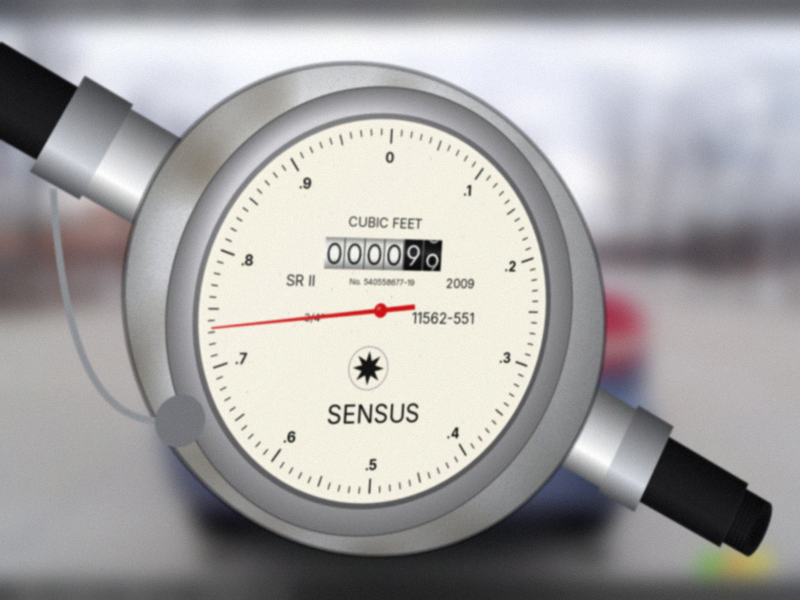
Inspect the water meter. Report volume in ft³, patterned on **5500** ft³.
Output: **98.73** ft³
